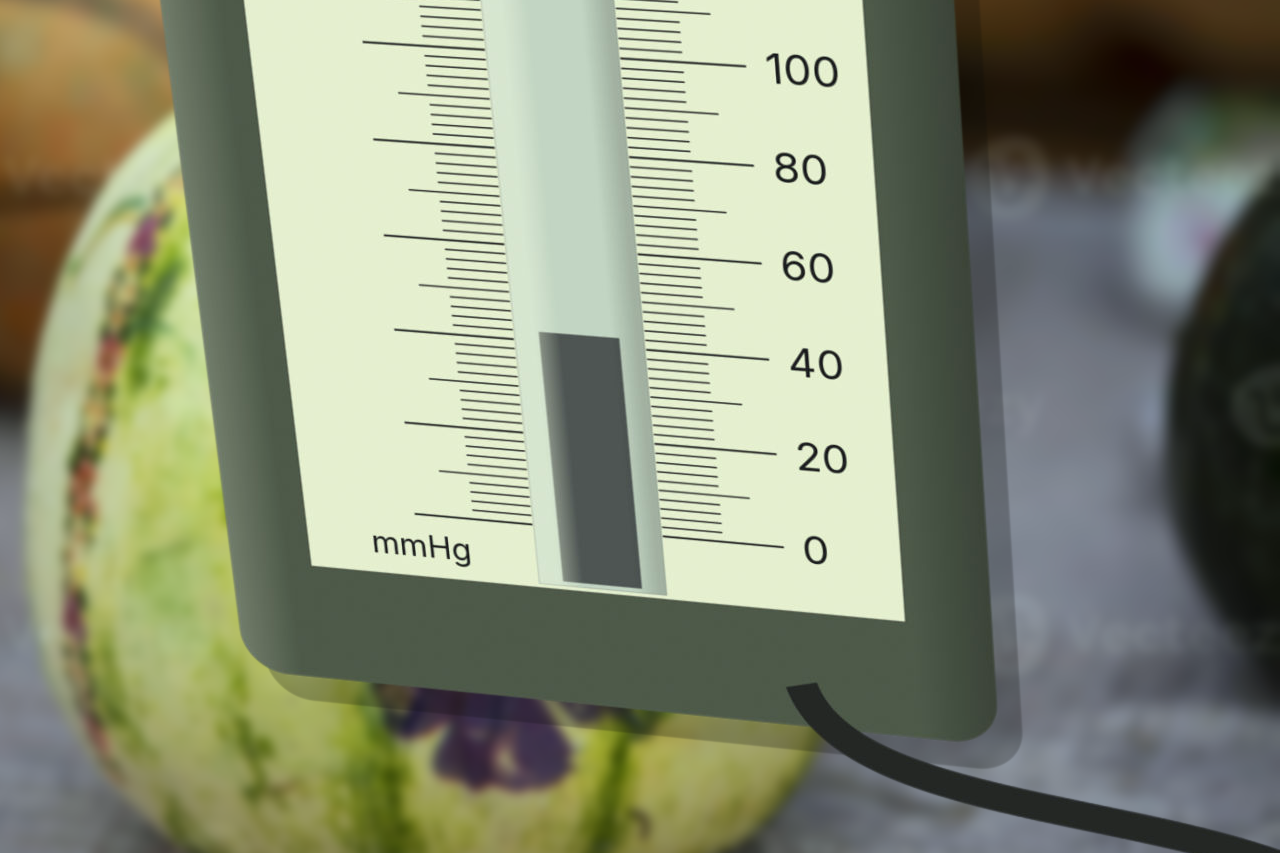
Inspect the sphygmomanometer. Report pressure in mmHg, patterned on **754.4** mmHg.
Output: **42** mmHg
